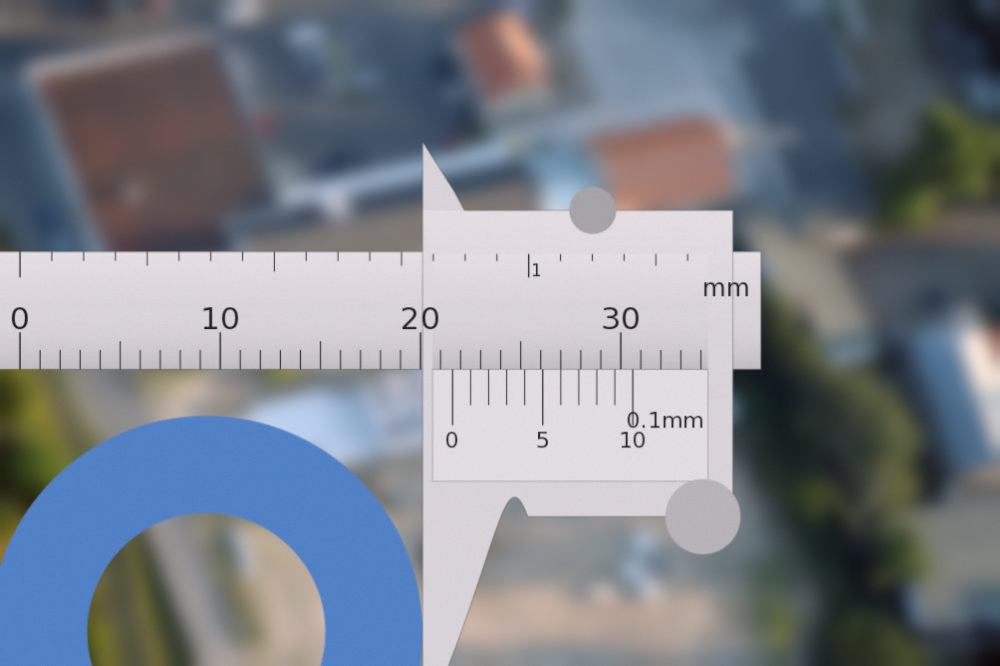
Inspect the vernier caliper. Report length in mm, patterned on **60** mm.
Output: **21.6** mm
